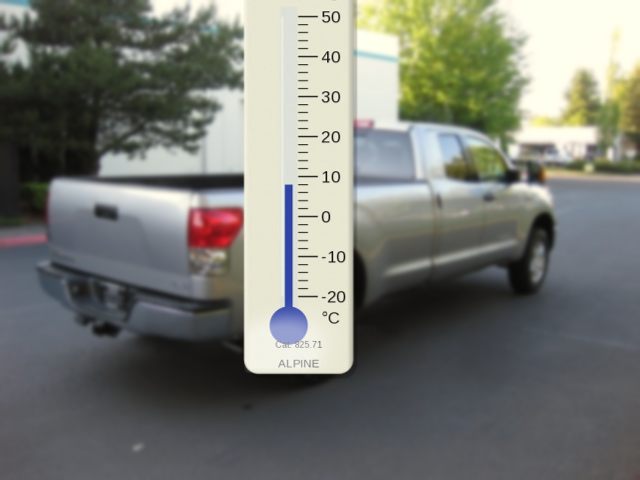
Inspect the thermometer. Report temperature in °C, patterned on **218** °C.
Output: **8** °C
